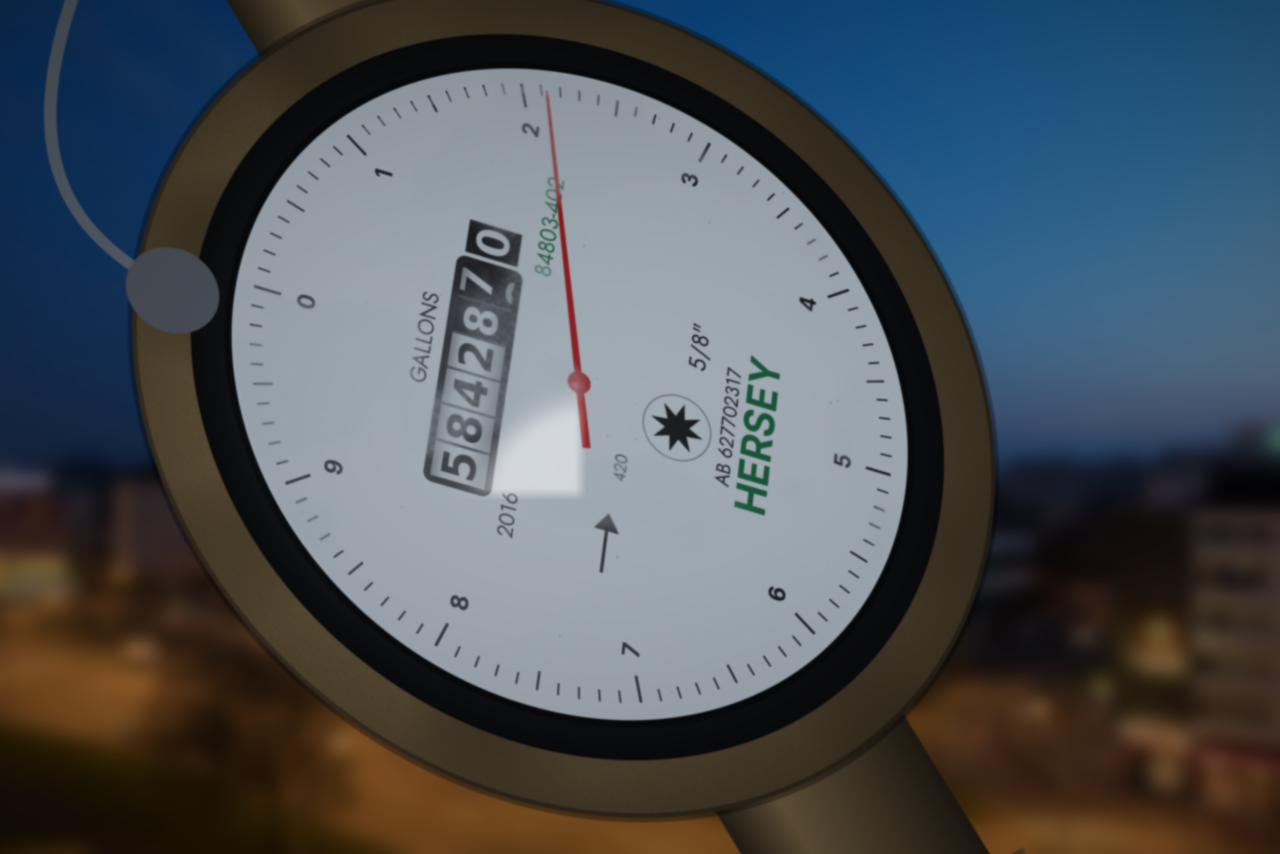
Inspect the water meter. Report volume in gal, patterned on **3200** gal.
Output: **5842872.1** gal
